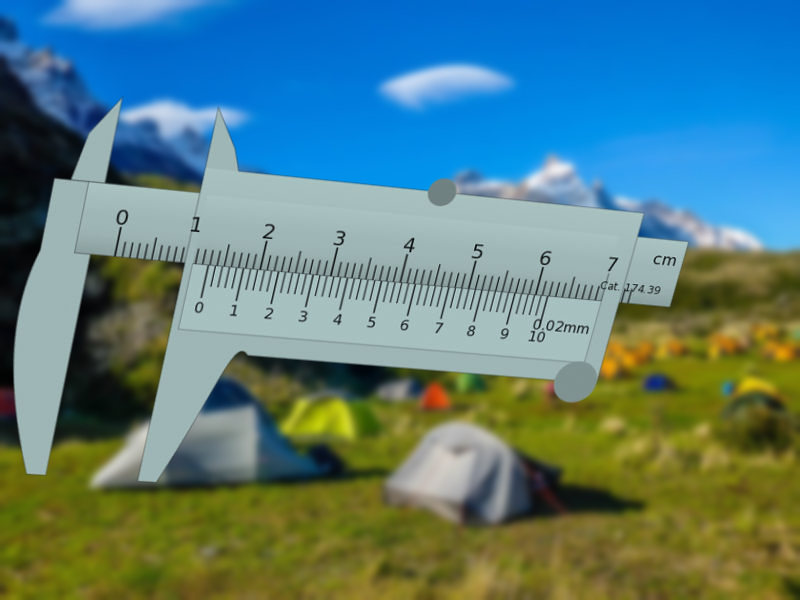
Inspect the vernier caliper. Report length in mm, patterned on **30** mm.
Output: **12.8** mm
